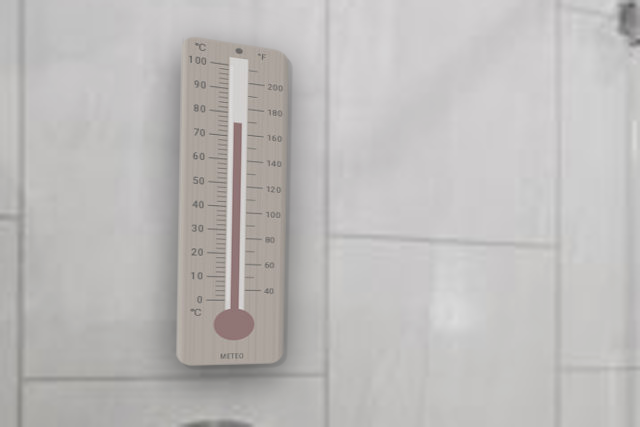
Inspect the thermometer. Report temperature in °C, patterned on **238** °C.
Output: **76** °C
